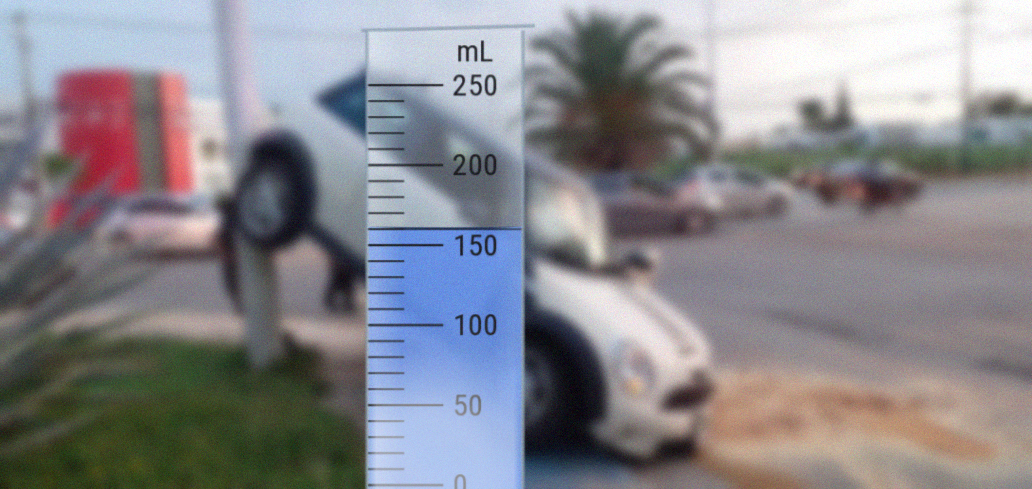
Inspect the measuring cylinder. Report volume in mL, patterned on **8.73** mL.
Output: **160** mL
